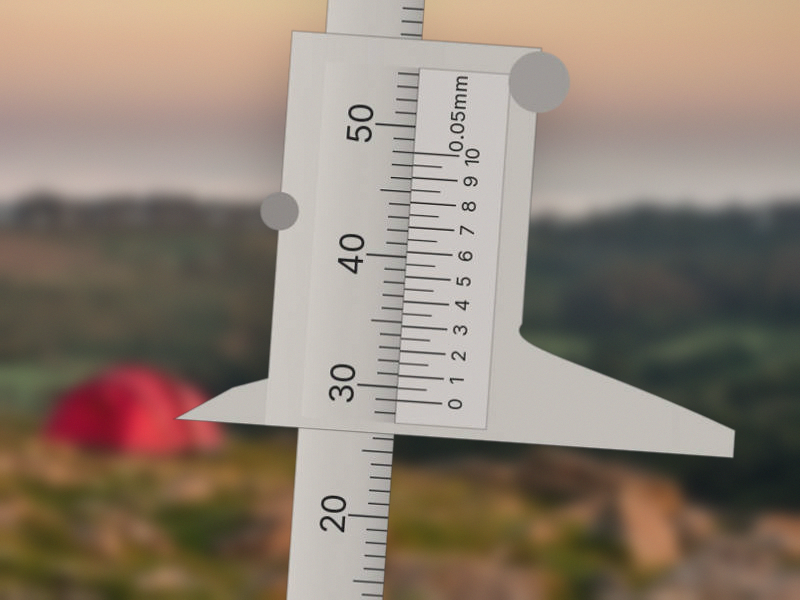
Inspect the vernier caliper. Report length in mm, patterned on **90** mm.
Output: **29.0** mm
